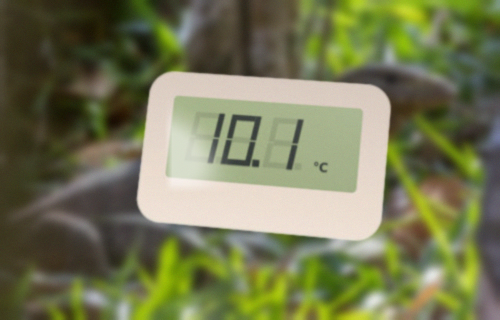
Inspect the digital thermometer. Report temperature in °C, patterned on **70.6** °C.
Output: **10.1** °C
